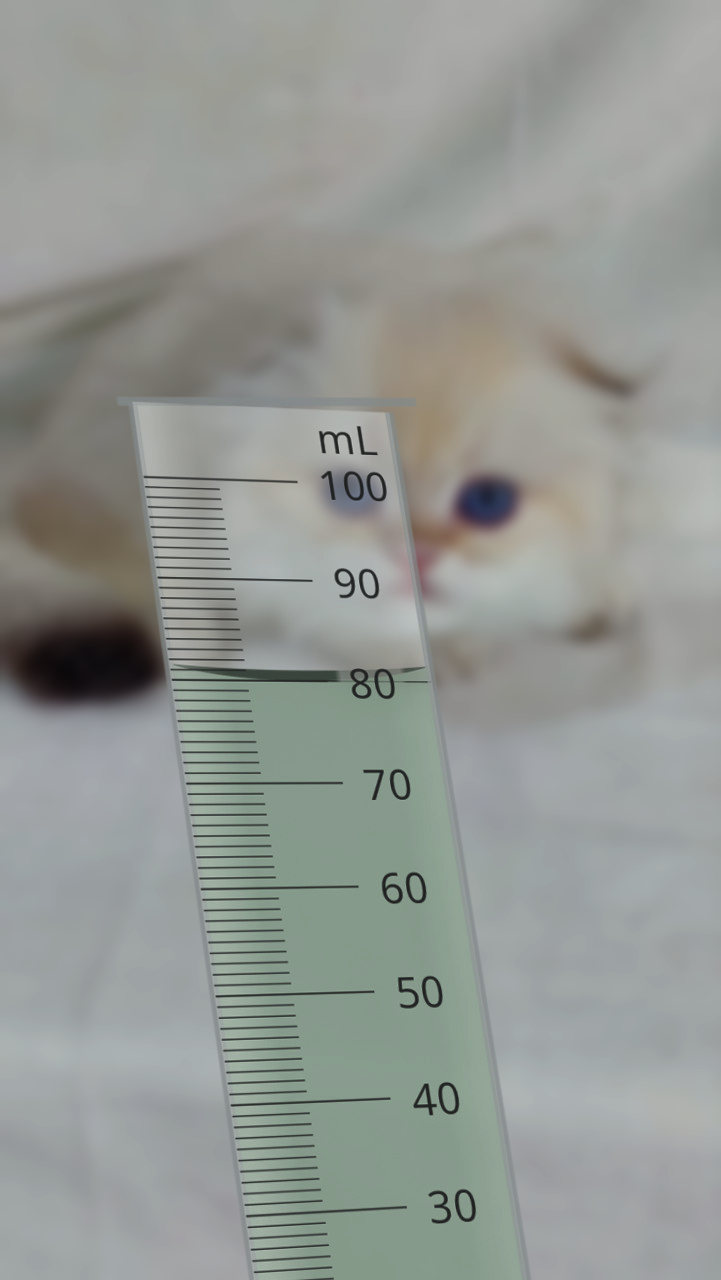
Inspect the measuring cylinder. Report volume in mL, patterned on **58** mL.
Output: **80** mL
